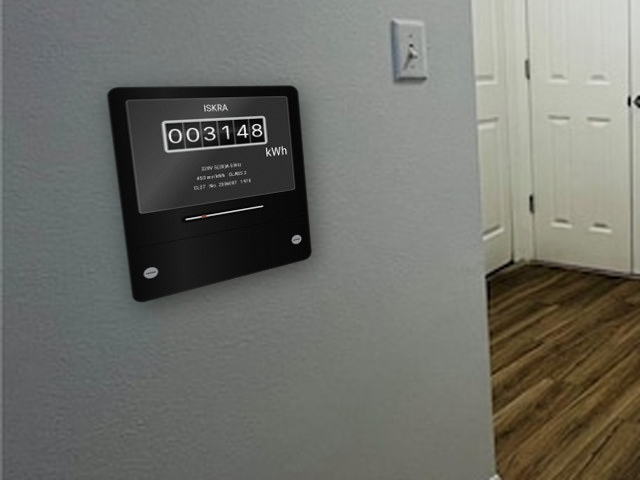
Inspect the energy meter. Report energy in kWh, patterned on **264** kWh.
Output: **3148** kWh
